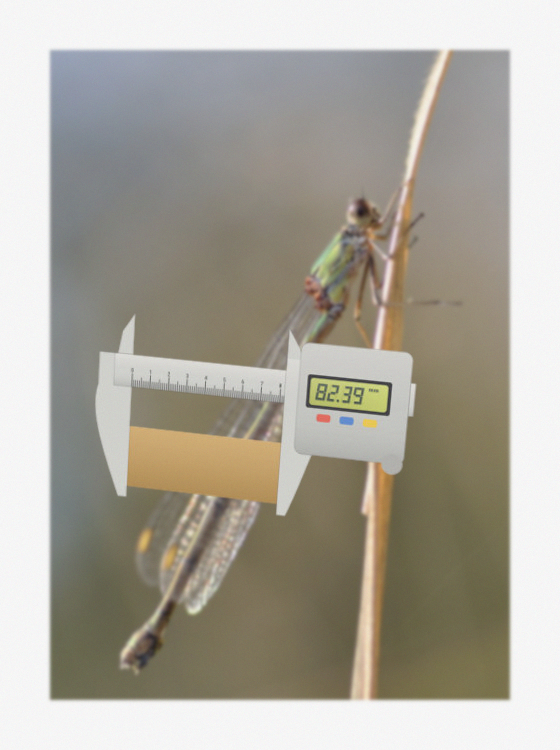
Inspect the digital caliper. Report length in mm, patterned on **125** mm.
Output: **82.39** mm
